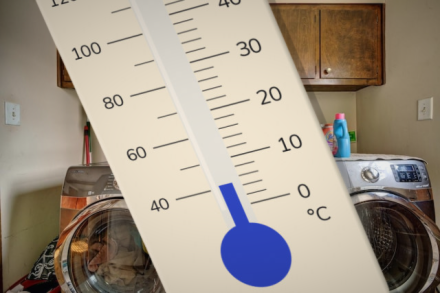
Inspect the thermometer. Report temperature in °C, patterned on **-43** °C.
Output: **5** °C
